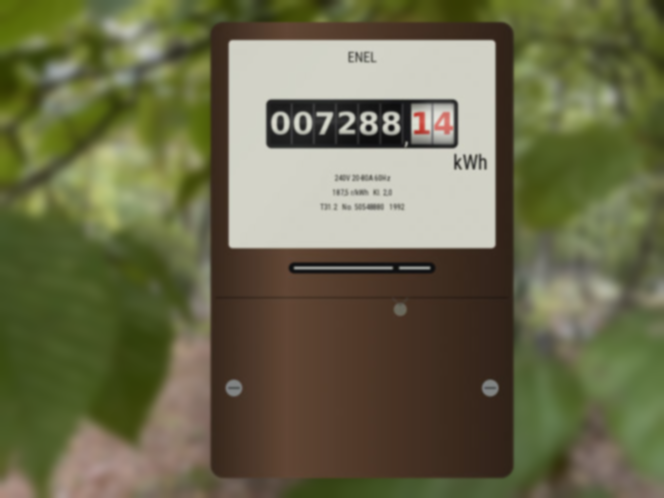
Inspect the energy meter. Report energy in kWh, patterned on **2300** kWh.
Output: **7288.14** kWh
